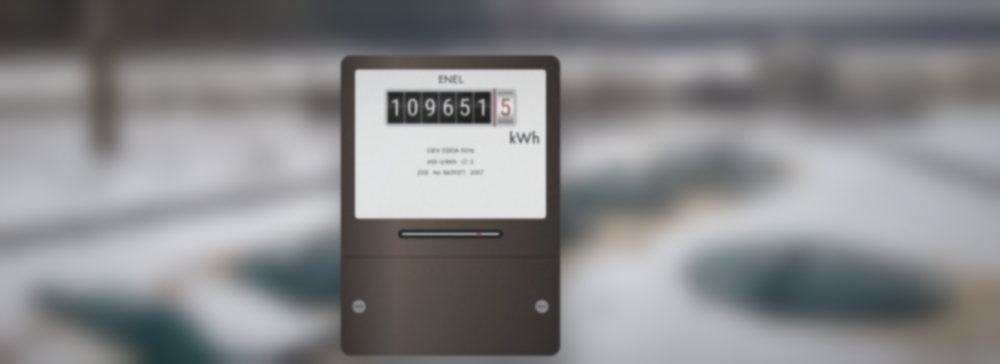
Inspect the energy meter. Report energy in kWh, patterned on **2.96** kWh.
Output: **109651.5** kWh
